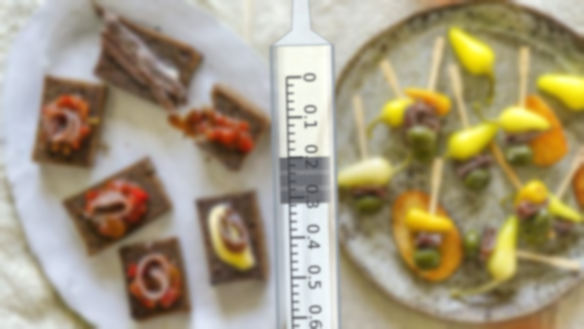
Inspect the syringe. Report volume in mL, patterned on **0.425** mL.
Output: **0.2** mL
